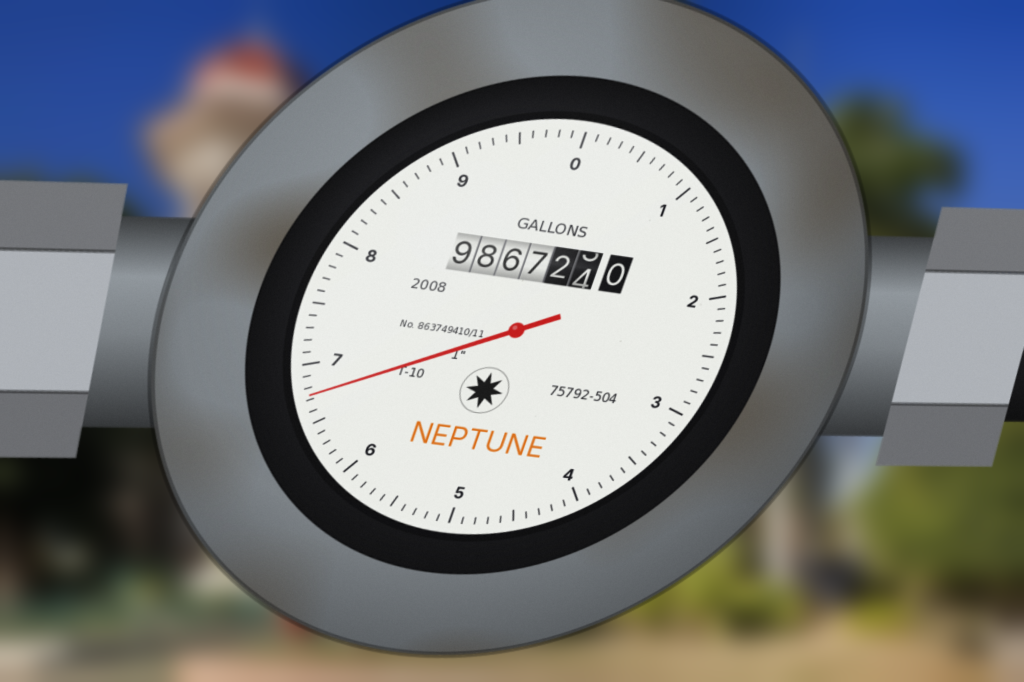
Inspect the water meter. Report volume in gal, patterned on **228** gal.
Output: **9867236.7** gal
